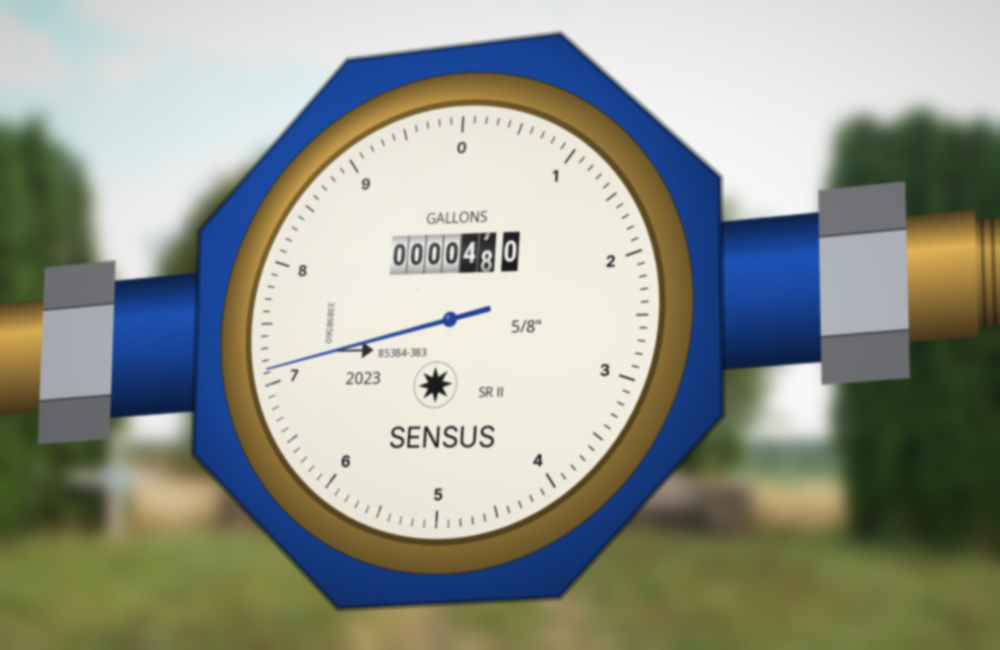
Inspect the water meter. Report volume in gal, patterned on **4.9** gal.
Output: **477.1** gal
